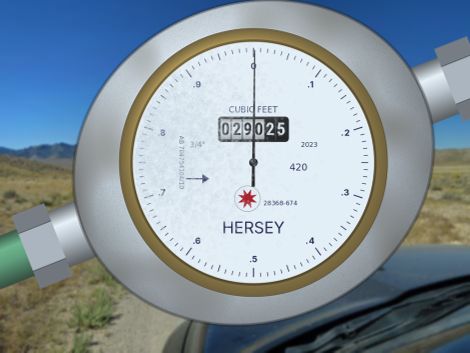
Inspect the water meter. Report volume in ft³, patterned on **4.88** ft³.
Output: **29025.00** ft³
